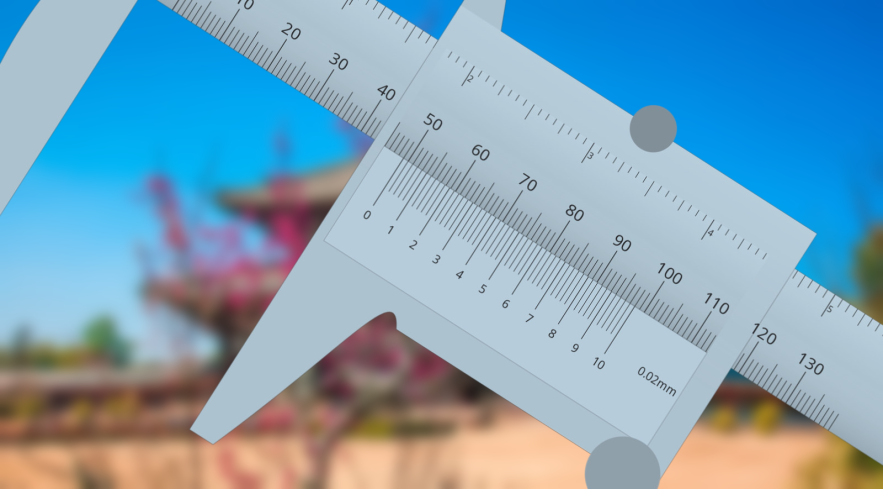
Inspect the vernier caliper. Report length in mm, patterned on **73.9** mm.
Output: **49.0** mm
